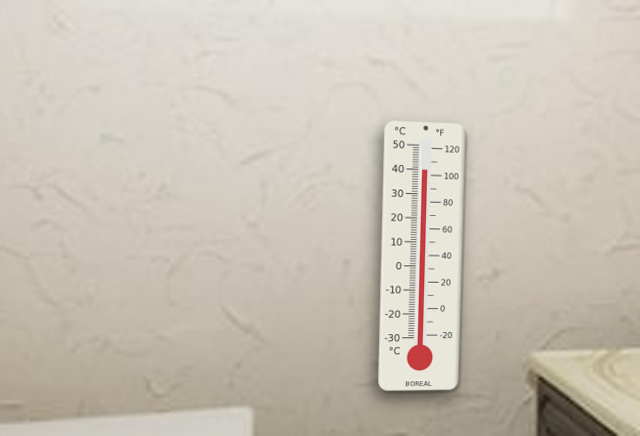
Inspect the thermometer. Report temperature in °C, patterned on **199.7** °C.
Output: **40** °C
